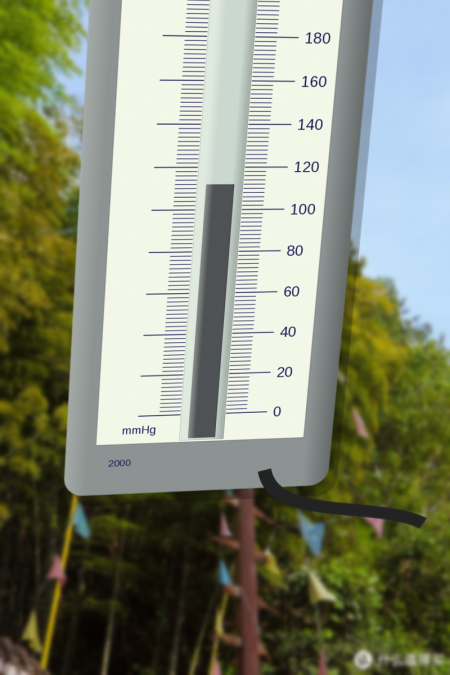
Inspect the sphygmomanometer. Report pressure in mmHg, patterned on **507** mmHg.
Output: **112** mmHg
